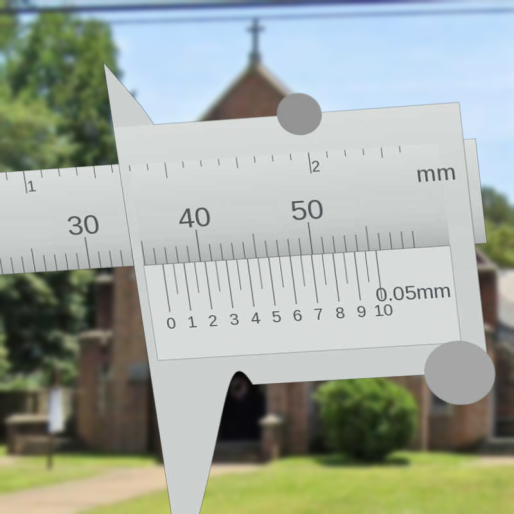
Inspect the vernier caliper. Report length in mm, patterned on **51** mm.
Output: **36.6** mm
